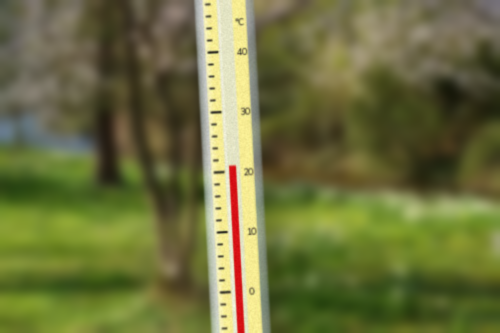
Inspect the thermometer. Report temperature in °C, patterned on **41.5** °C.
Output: **21** °C
